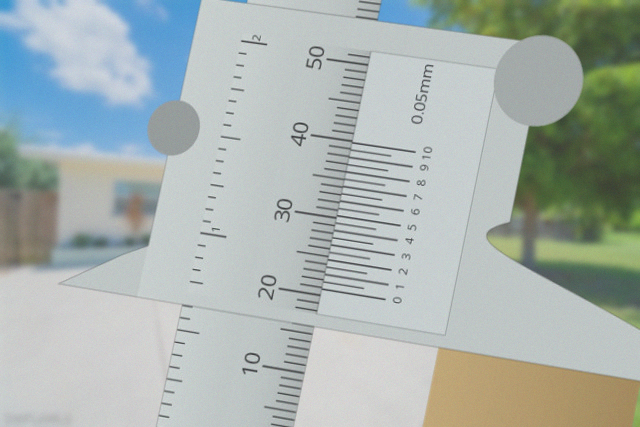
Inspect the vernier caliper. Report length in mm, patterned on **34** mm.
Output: **20.8** mm
